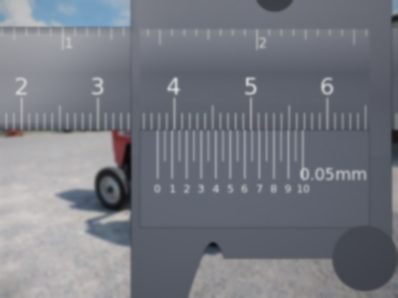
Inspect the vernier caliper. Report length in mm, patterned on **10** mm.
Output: **37.8** mm
